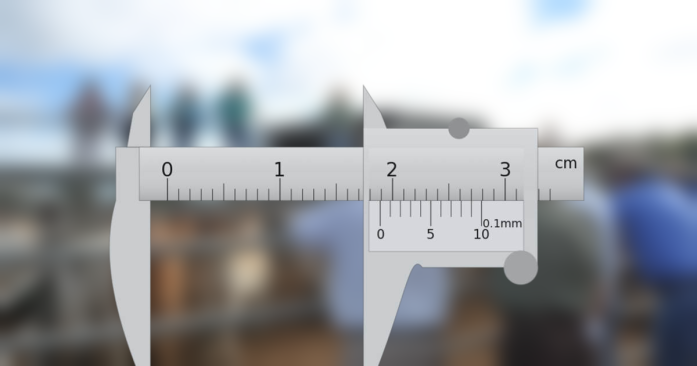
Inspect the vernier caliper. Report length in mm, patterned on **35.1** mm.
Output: **18.9** mm
